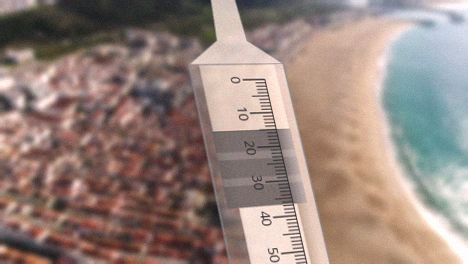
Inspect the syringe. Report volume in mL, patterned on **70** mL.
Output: **15** mL
